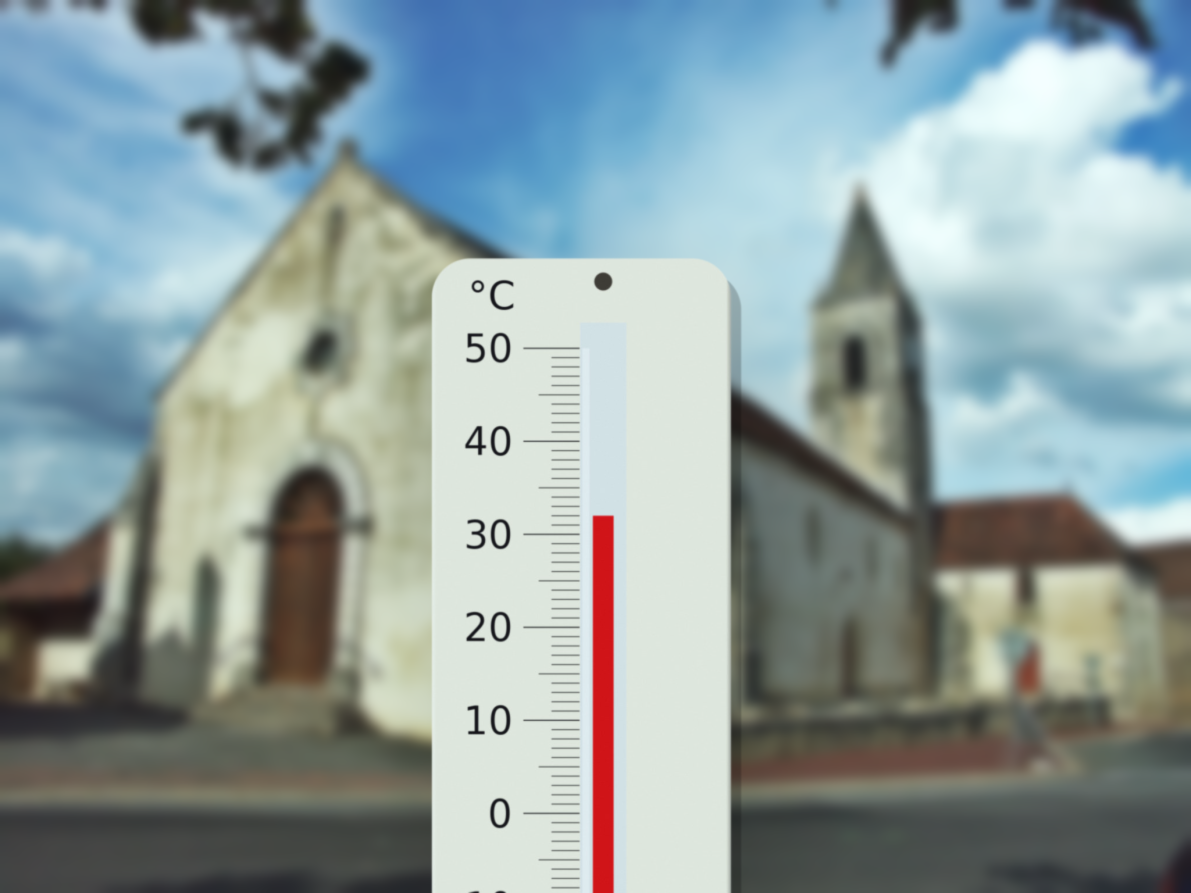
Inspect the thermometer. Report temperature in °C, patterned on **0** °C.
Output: **32** °C
